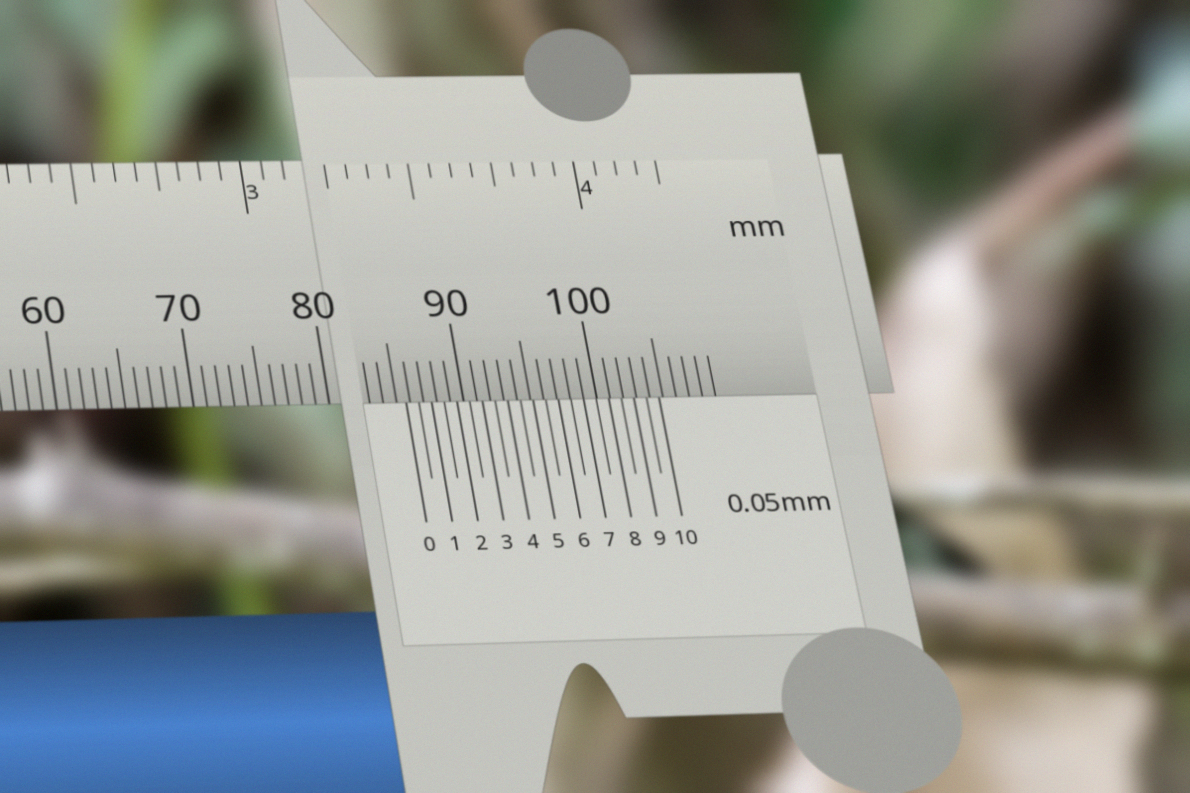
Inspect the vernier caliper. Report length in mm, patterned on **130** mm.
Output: **85.7** mm
